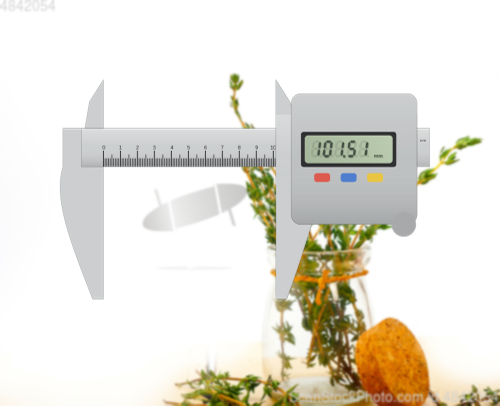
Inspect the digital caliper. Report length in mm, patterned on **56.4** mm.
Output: **101.51** mm
